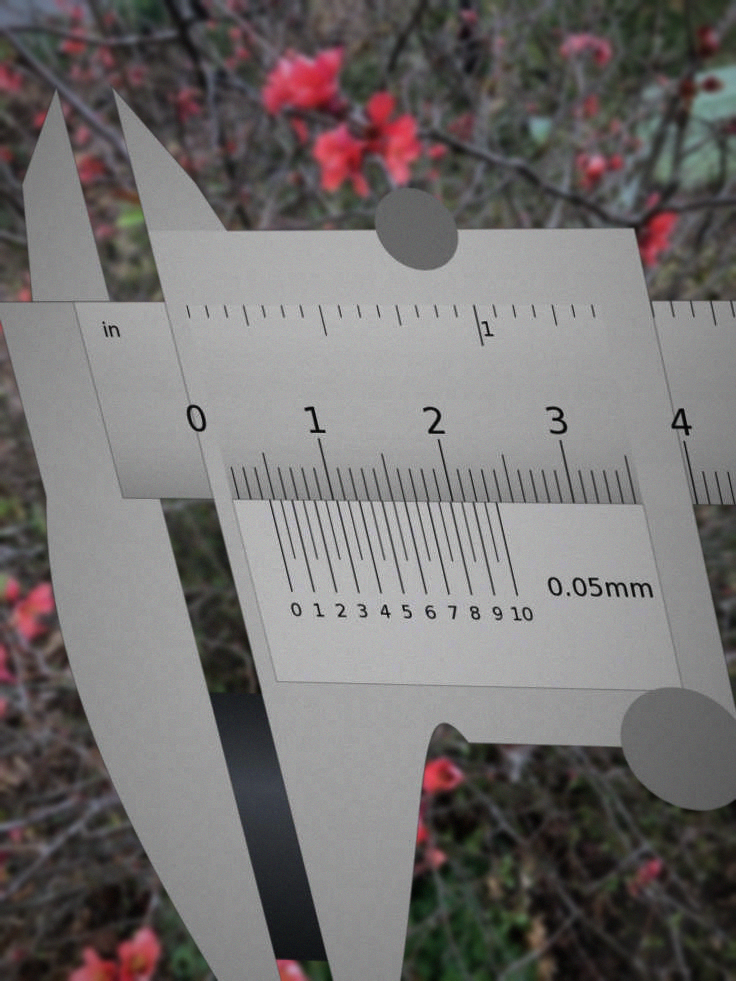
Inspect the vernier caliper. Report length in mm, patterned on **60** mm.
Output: **4.6** mm
